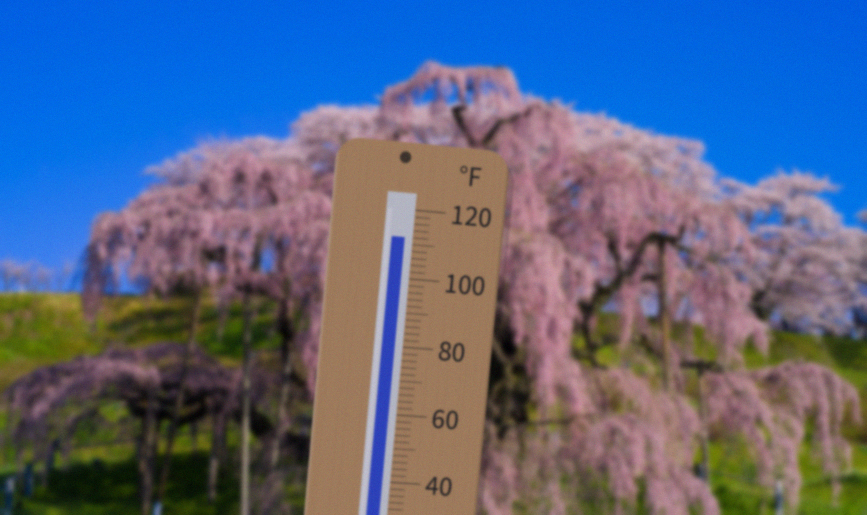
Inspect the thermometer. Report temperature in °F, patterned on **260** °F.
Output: **112** °F
